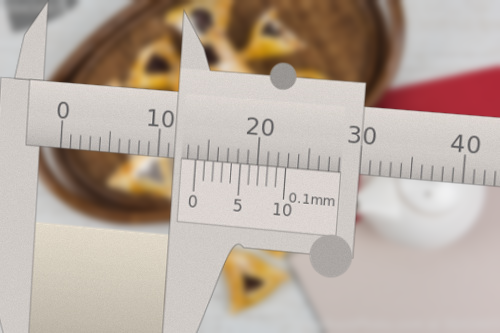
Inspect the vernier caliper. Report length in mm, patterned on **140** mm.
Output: **13.8** mm
